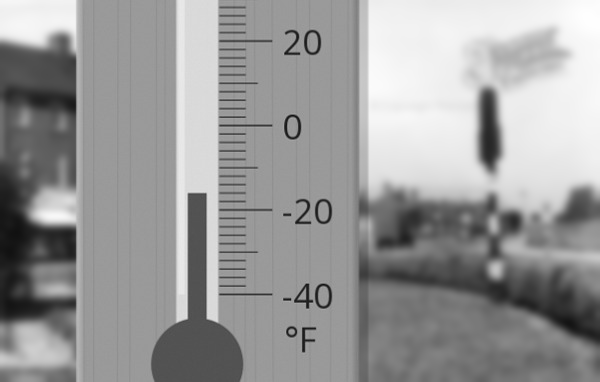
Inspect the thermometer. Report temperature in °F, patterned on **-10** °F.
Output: **-16** °F
